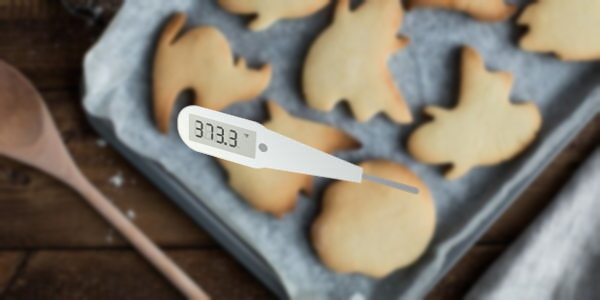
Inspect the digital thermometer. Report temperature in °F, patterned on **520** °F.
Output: **373.3** °F
